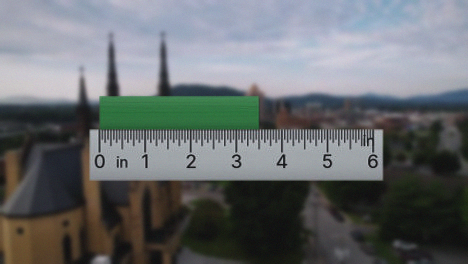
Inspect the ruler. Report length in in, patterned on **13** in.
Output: **3.5** in
